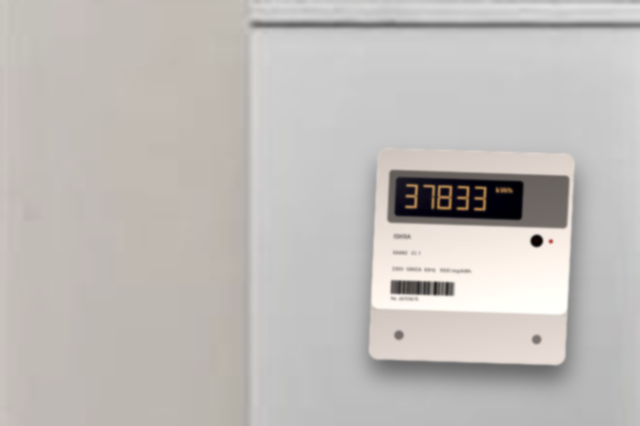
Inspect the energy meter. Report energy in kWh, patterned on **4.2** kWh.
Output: **37833** kWh
